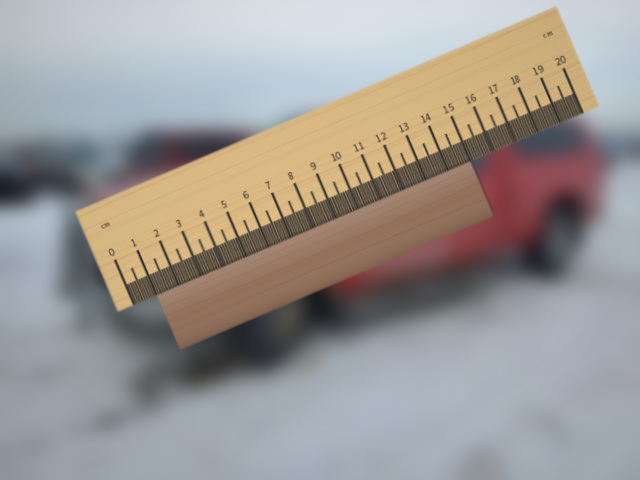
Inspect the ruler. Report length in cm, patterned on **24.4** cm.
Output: **14** cm
